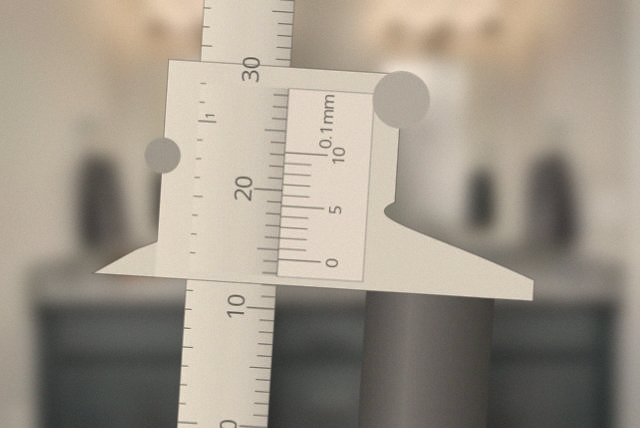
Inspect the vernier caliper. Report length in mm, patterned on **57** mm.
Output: **14.2** mm
